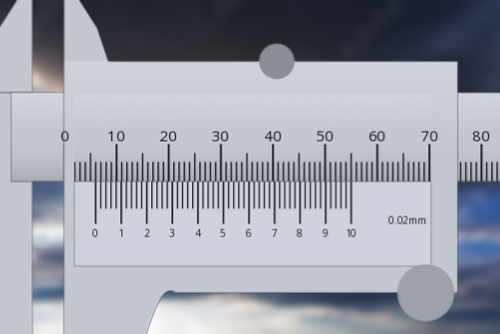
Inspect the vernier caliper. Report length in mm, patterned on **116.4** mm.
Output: **6.0** mm
